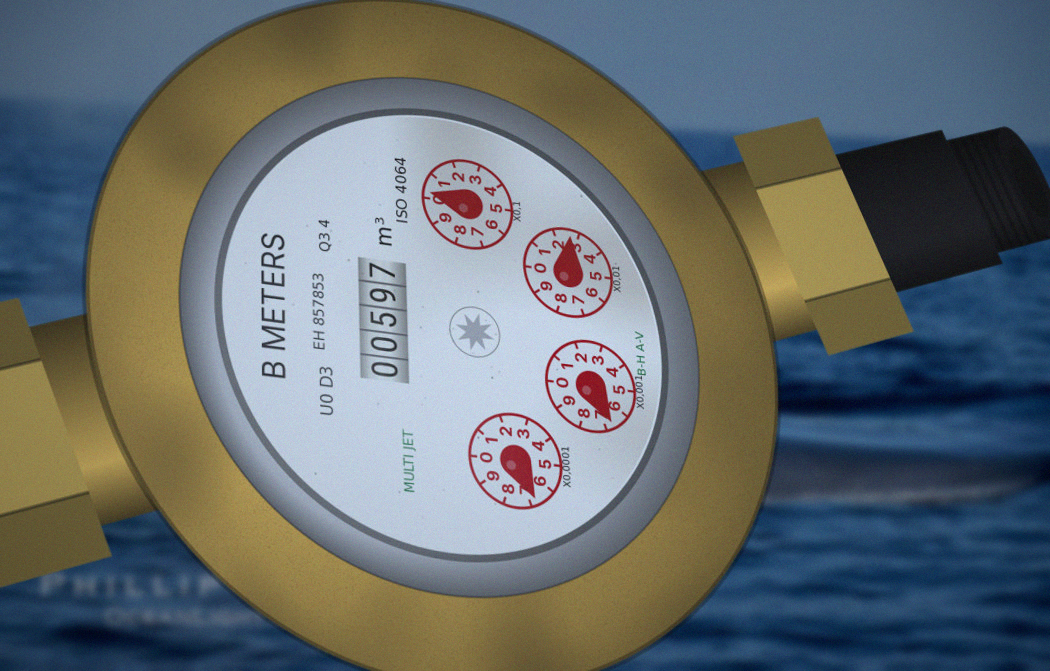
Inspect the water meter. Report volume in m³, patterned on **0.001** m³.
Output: **597.0266** m³
